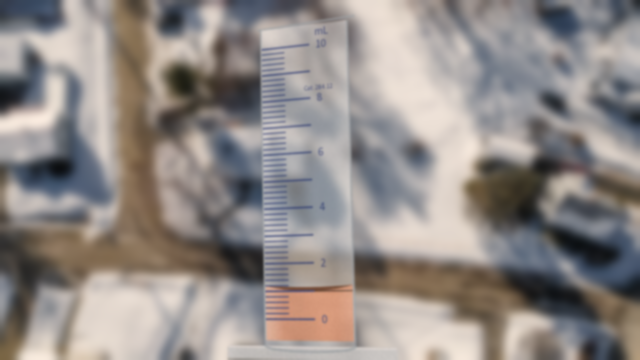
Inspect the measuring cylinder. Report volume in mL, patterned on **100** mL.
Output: **1** mL
